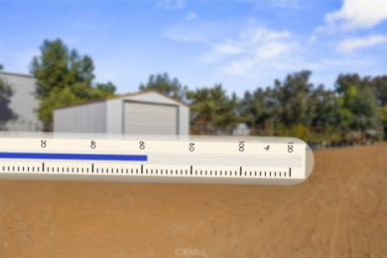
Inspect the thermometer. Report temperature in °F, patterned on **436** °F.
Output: **62** °F
